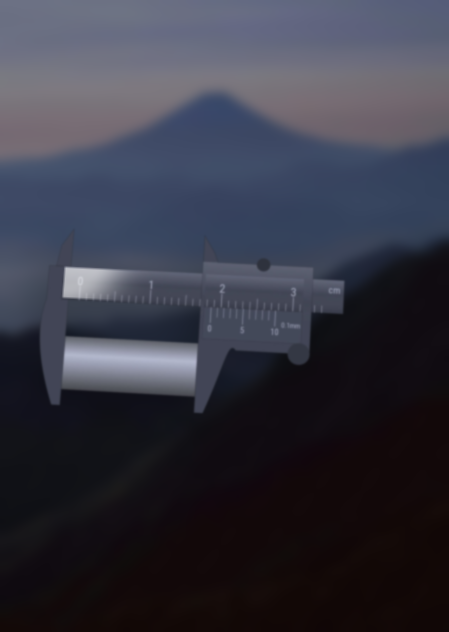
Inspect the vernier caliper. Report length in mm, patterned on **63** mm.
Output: **18.6** mm
